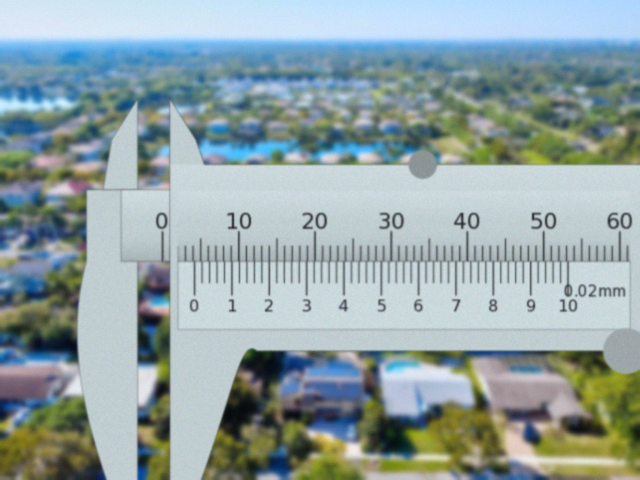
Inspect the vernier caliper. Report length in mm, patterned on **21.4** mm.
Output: **4.2** mm
